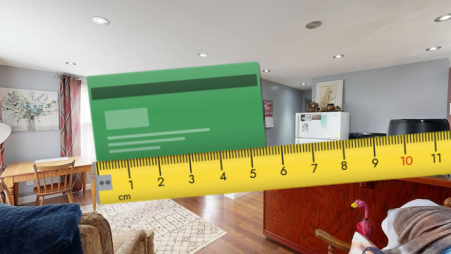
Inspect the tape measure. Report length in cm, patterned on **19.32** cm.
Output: **5.5** cm
